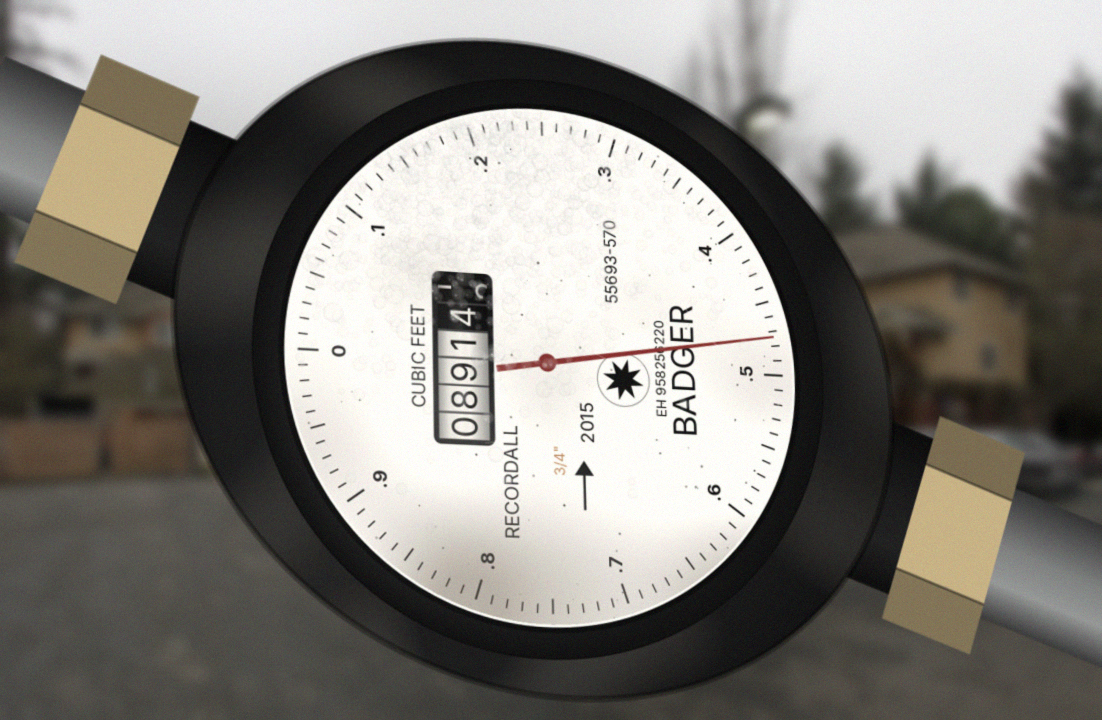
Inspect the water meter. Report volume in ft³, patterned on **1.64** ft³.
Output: **89141.47** ft³
